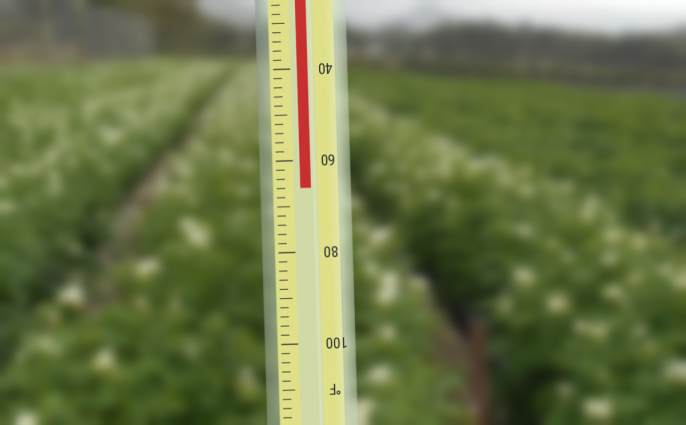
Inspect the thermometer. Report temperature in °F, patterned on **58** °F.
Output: **66** °F
